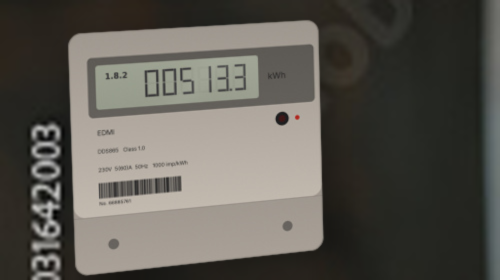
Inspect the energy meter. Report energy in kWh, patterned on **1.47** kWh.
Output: **513.3** kWh
